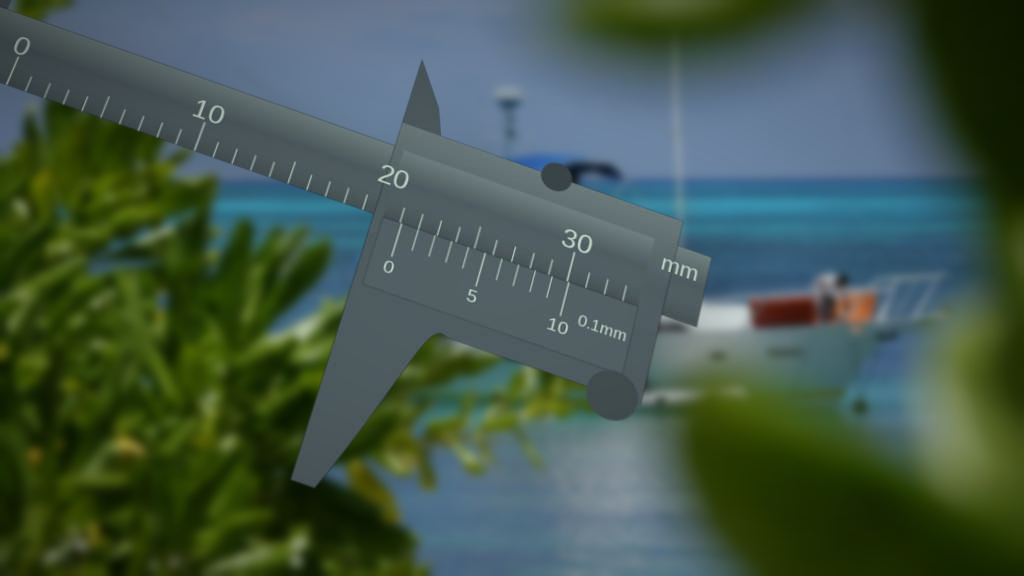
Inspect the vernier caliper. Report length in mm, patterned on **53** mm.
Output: **21.1** mm
